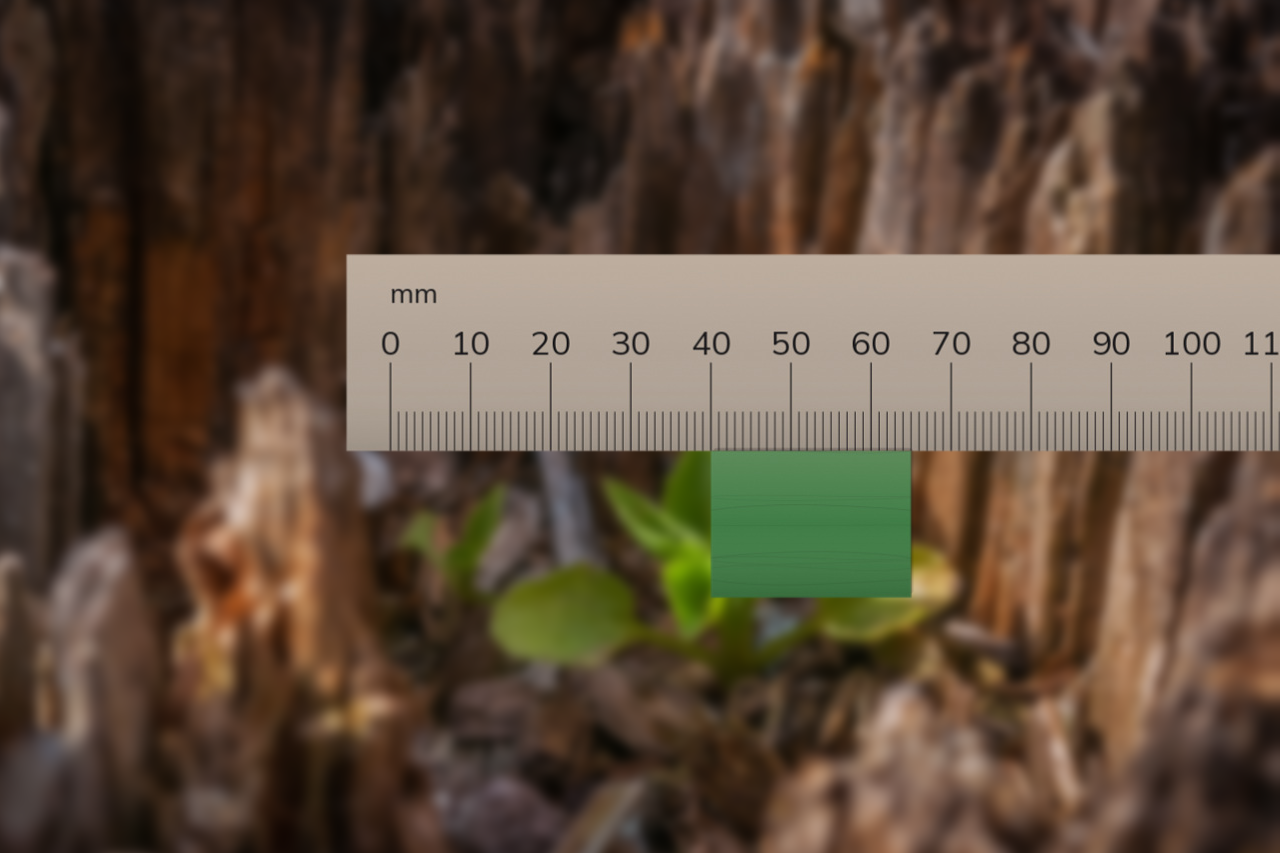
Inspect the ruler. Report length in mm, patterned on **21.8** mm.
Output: **25** mm
